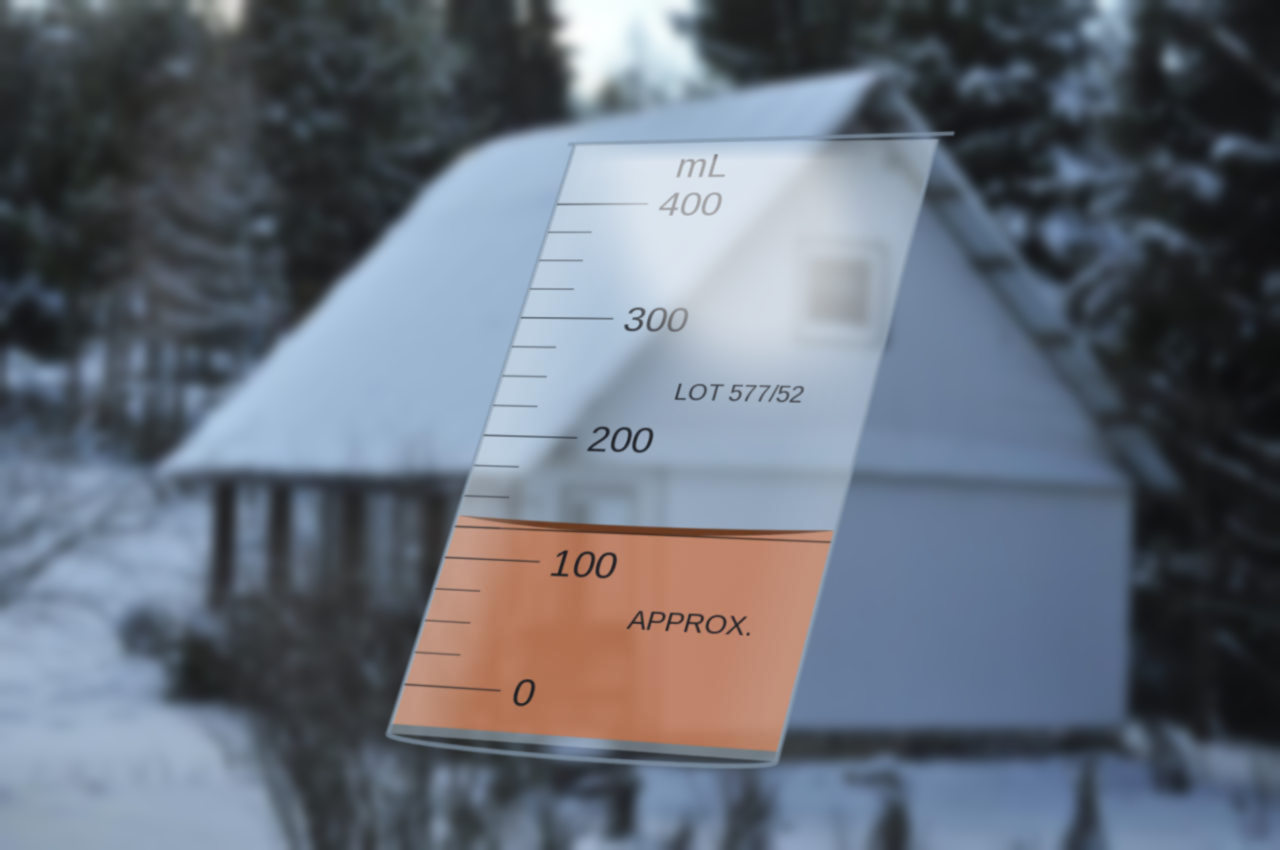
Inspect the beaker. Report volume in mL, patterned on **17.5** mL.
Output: **125** mL
